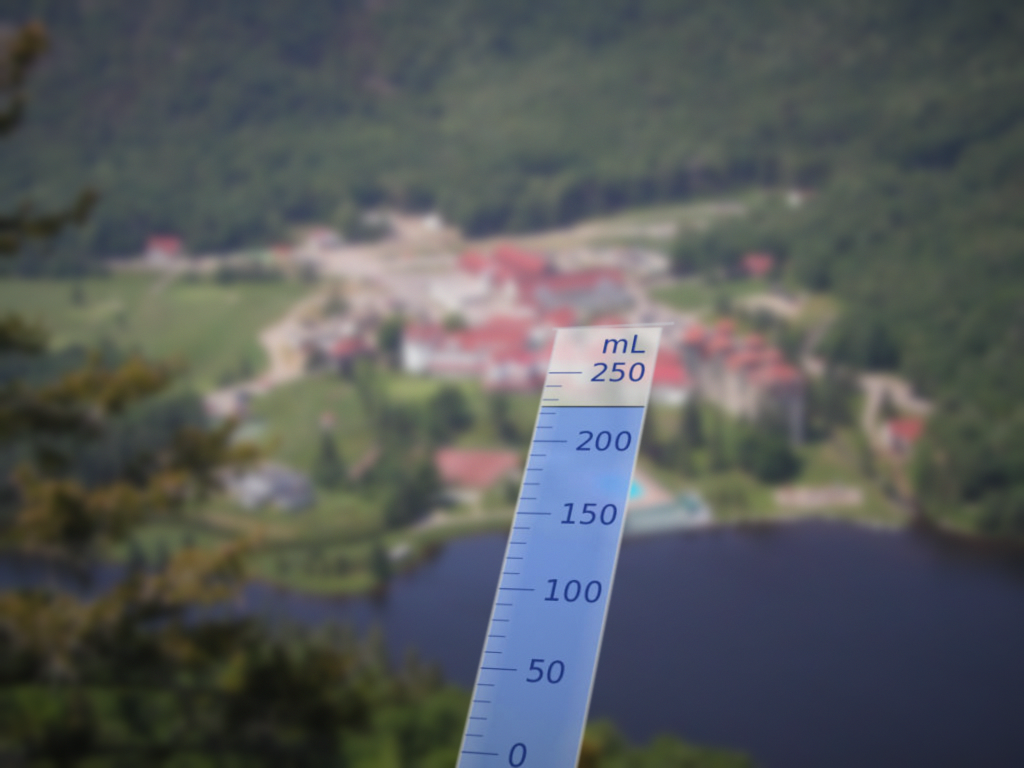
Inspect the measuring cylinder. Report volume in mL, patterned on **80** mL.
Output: **225** mL
